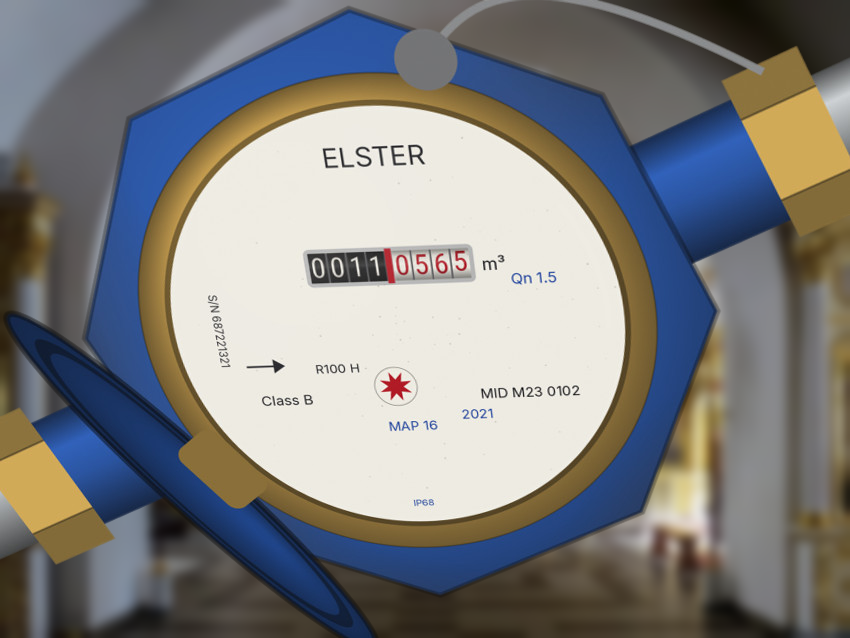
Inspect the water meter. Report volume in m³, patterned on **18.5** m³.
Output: **11.0565** m³
